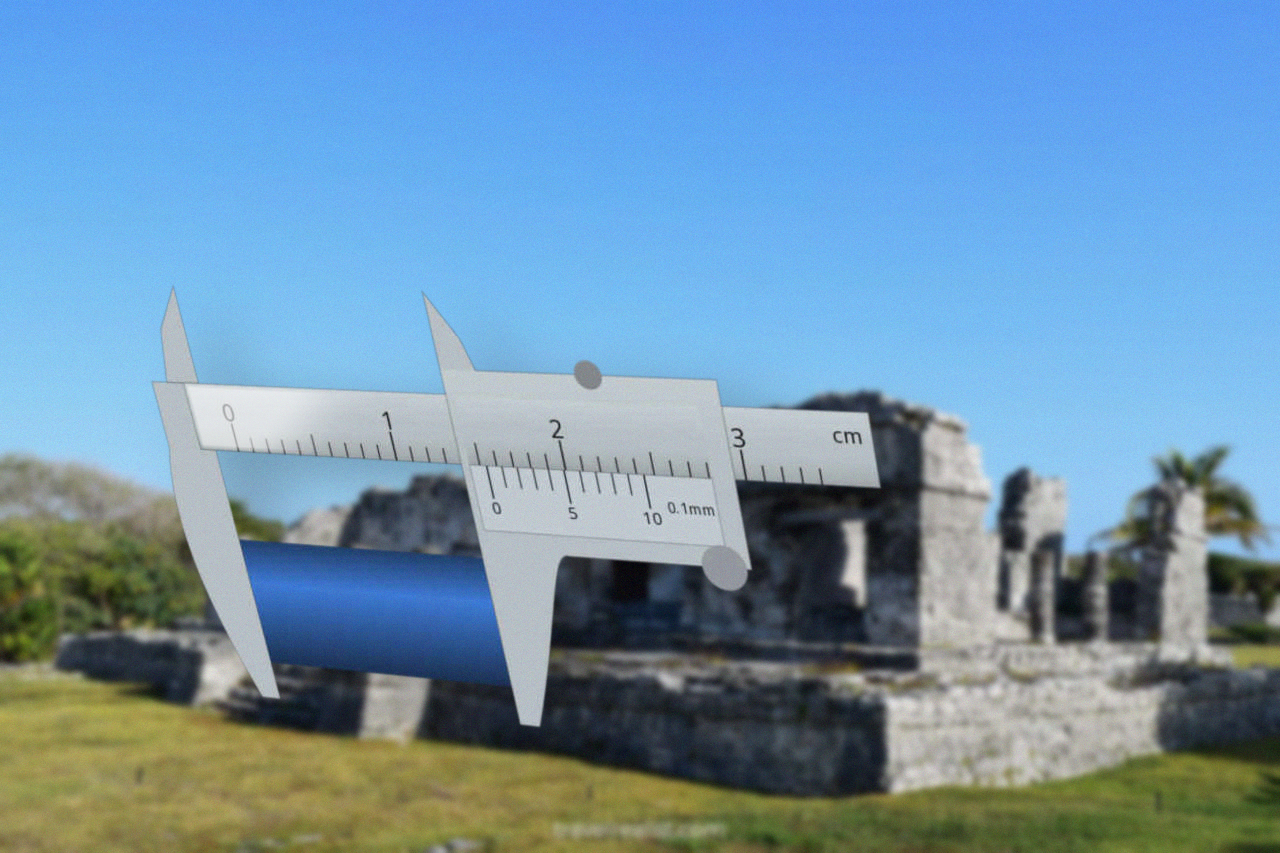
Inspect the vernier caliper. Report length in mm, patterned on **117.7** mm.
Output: **15.4** mm
